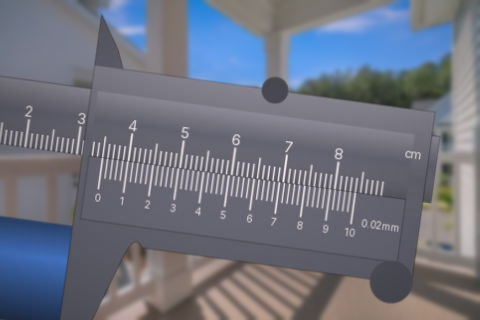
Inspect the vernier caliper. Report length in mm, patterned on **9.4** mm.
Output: **35.0** mm
